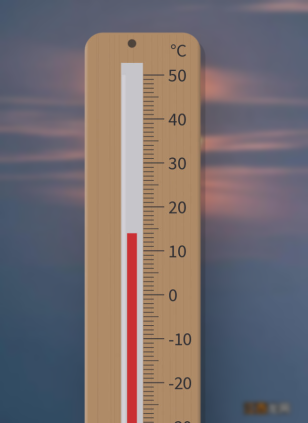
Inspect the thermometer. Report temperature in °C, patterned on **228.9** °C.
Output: **14** °C
